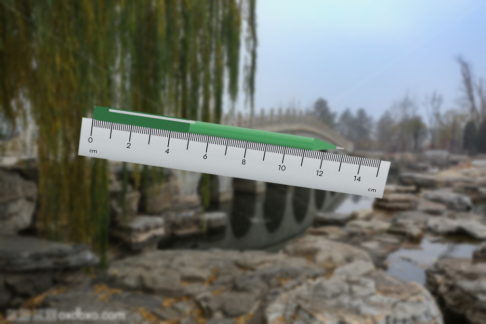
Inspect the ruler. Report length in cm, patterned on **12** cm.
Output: **13** cm
